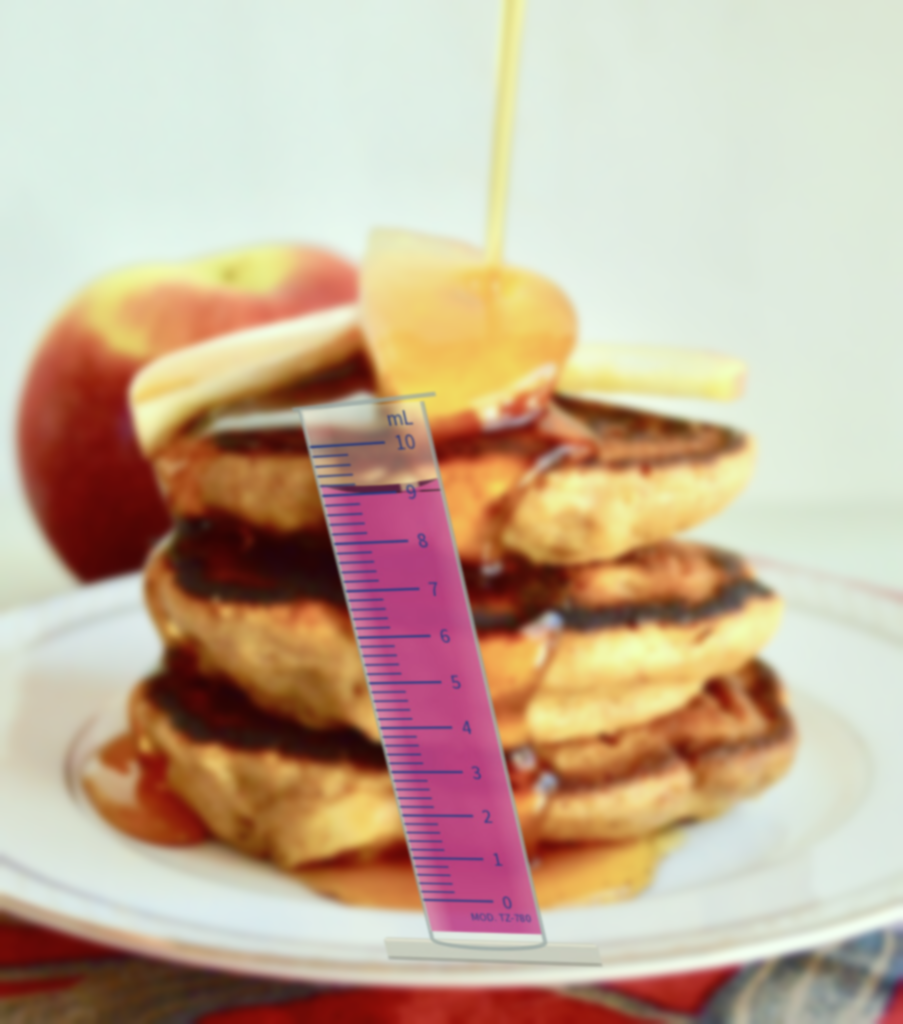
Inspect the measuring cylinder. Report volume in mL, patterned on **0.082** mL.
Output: **9** mL
